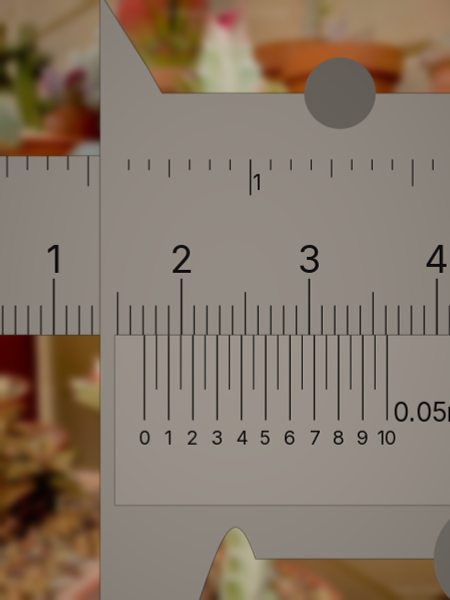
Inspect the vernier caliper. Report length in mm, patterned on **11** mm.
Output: **17.1** mm
